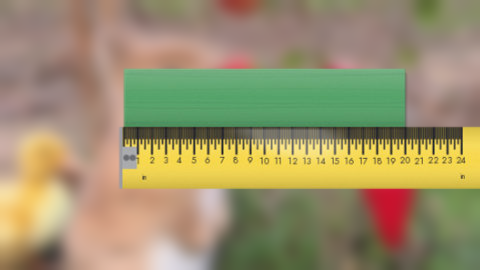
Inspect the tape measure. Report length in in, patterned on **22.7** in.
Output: **20** in
